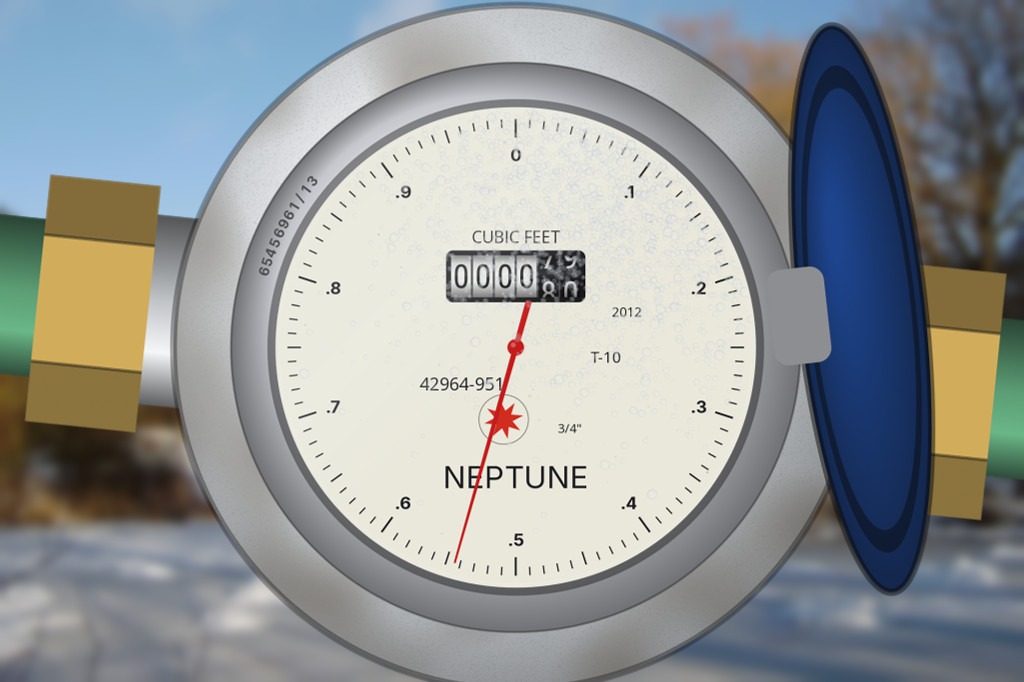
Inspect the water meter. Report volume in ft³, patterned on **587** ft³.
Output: **79.54** ft³
